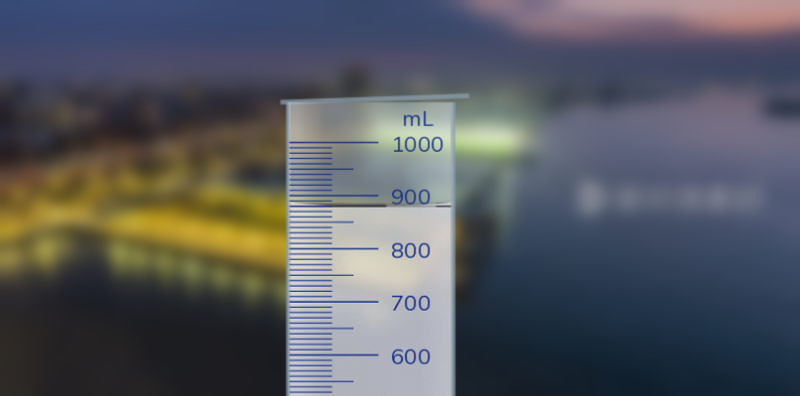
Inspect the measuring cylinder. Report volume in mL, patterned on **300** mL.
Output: **880** mL
